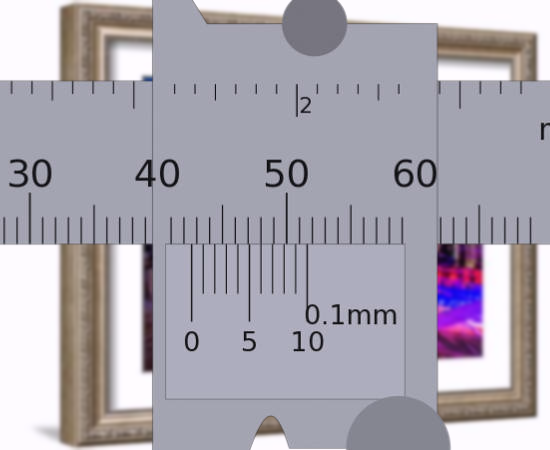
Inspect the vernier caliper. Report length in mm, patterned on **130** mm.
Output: **42.6** mm
